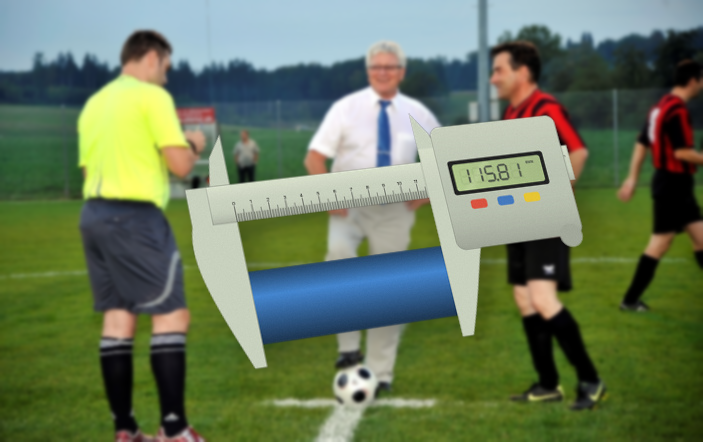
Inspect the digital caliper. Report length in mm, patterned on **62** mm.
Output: **115.81** mm
